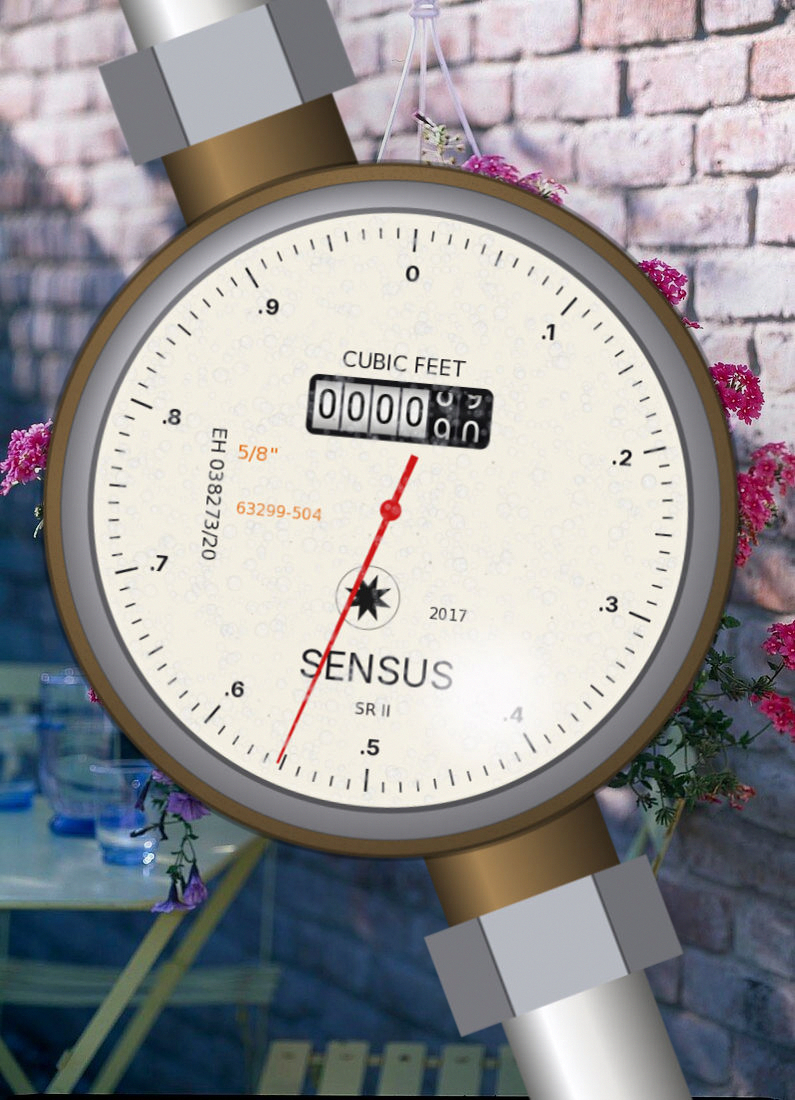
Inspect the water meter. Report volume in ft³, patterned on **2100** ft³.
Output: **89.55** ft³
